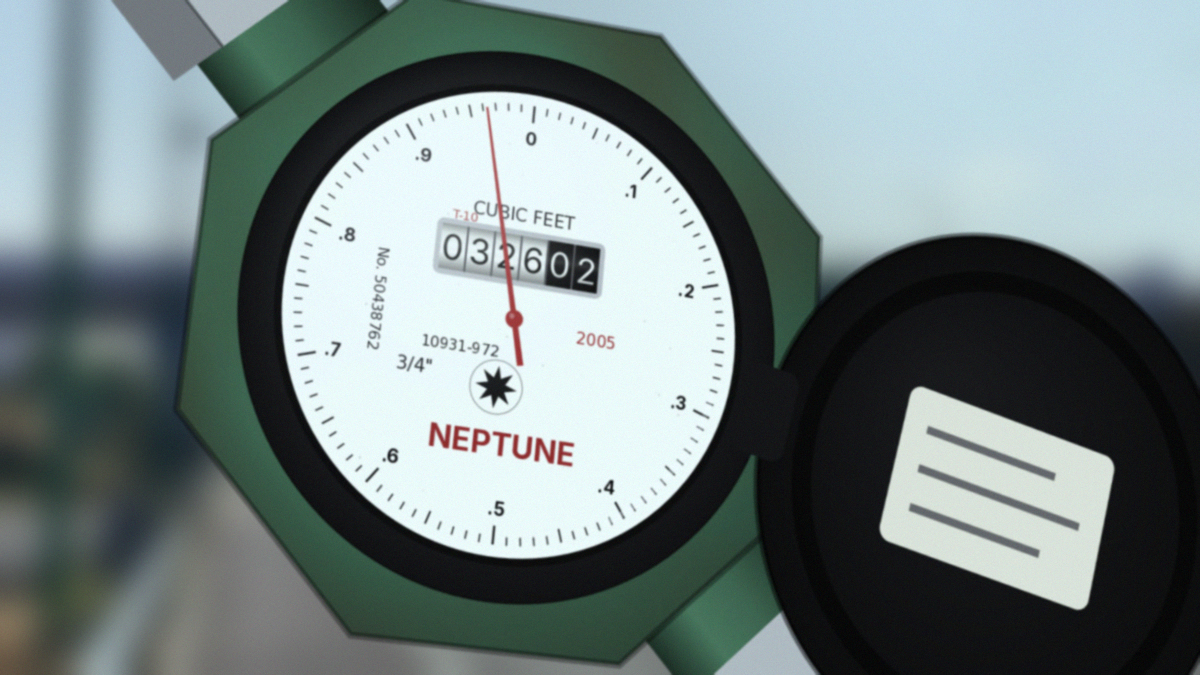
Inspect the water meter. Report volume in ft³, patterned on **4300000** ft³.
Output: **32601.96** ft³
